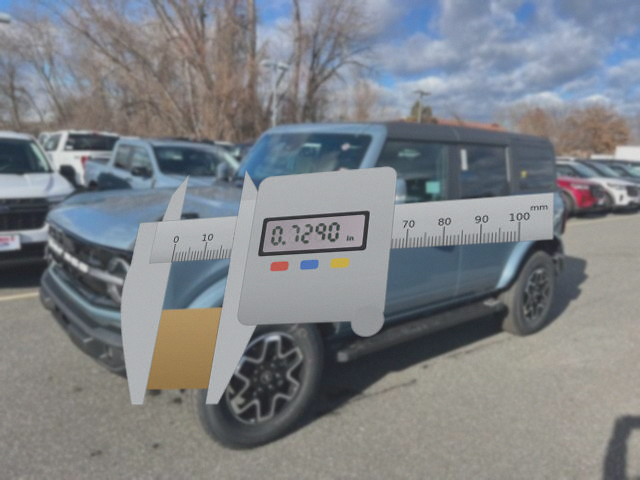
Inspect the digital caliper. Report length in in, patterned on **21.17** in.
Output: **0.7290** in
